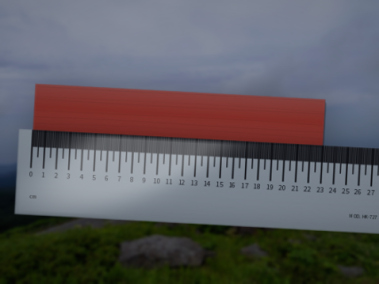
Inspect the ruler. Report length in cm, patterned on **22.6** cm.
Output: **23** cm
